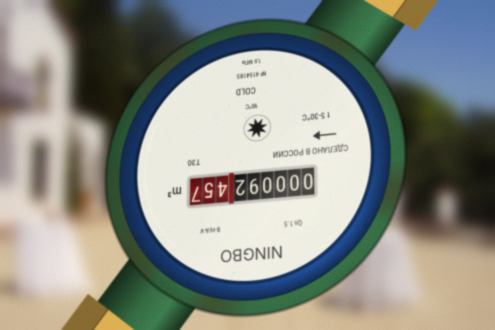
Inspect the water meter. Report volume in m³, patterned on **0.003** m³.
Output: **92.457** m³
